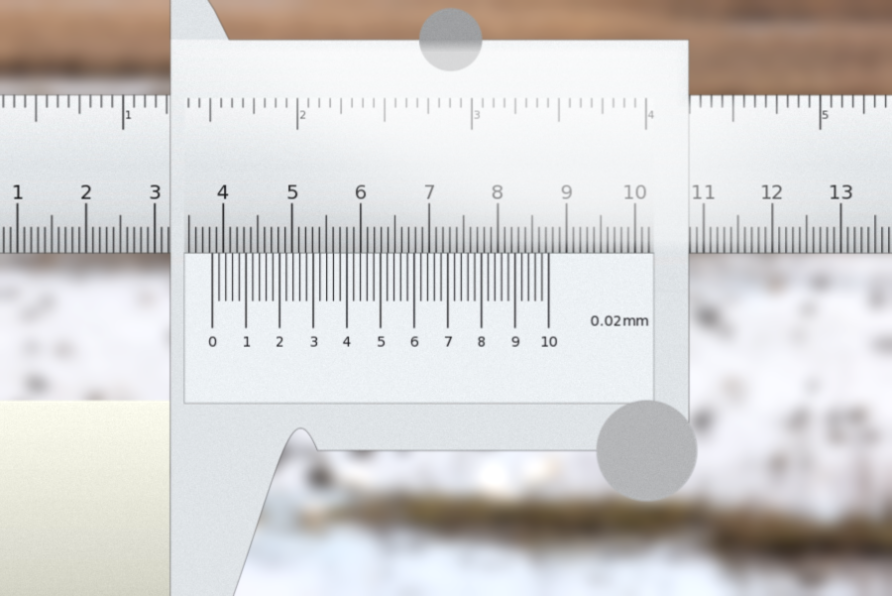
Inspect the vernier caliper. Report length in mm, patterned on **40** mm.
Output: **38.4** mm
